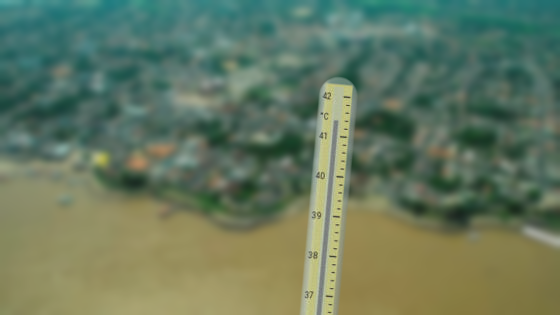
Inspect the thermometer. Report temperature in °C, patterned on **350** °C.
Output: **41.4** °C
